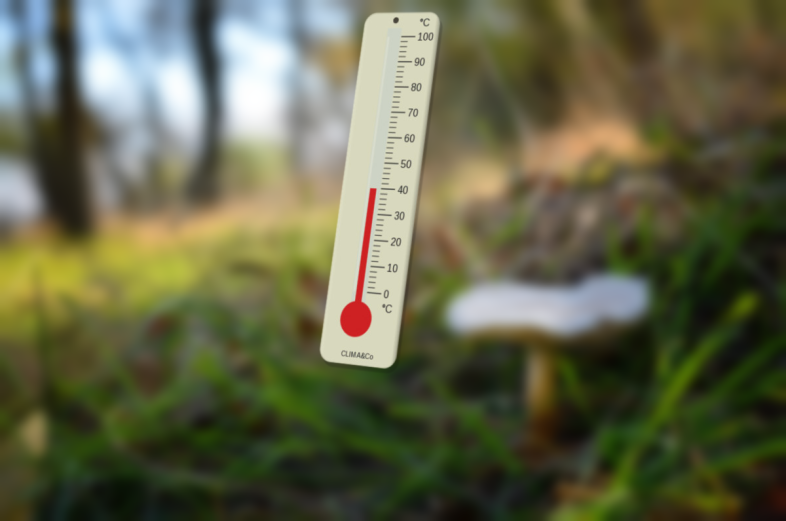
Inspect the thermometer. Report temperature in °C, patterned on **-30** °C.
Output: **40** °C
